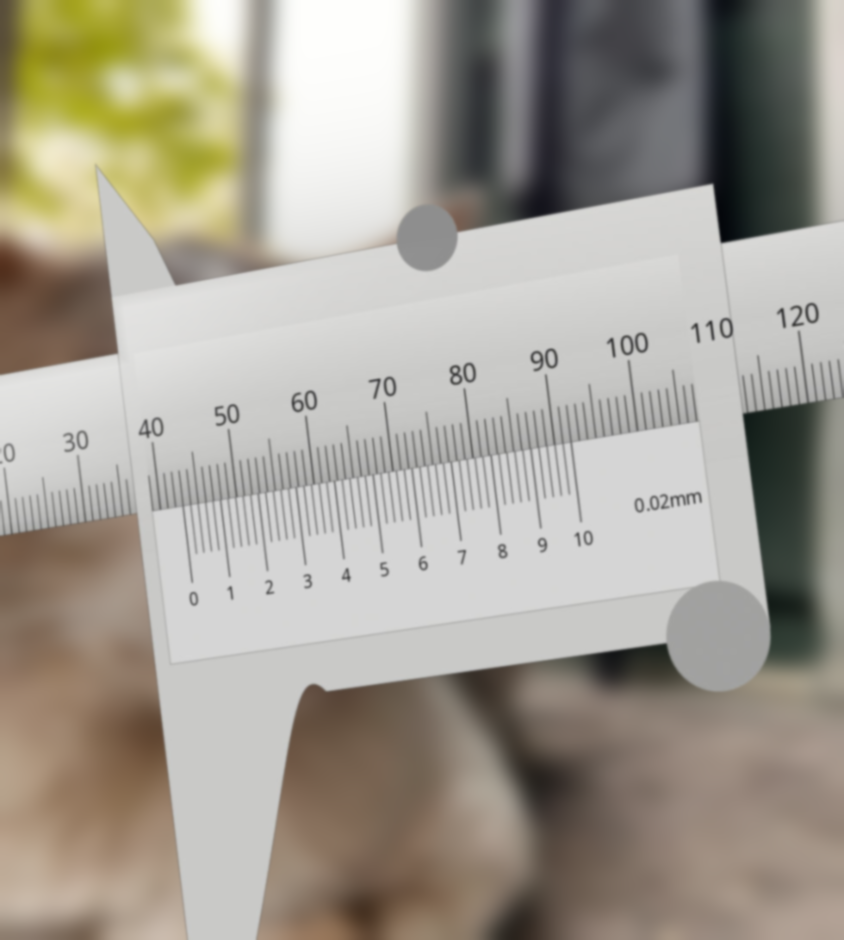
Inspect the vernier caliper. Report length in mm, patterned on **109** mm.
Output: **43.0** mm
